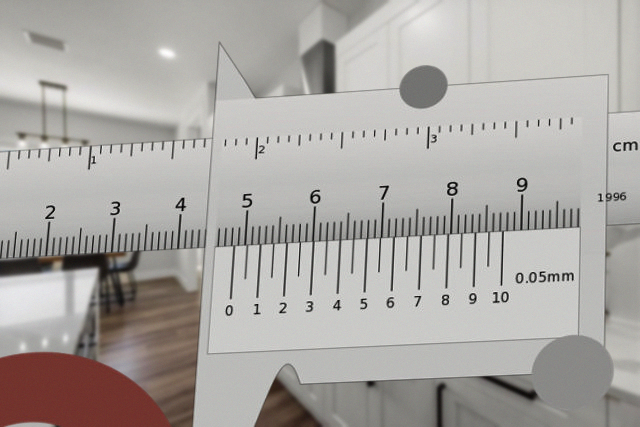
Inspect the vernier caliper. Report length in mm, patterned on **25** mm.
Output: **48.4** mm
